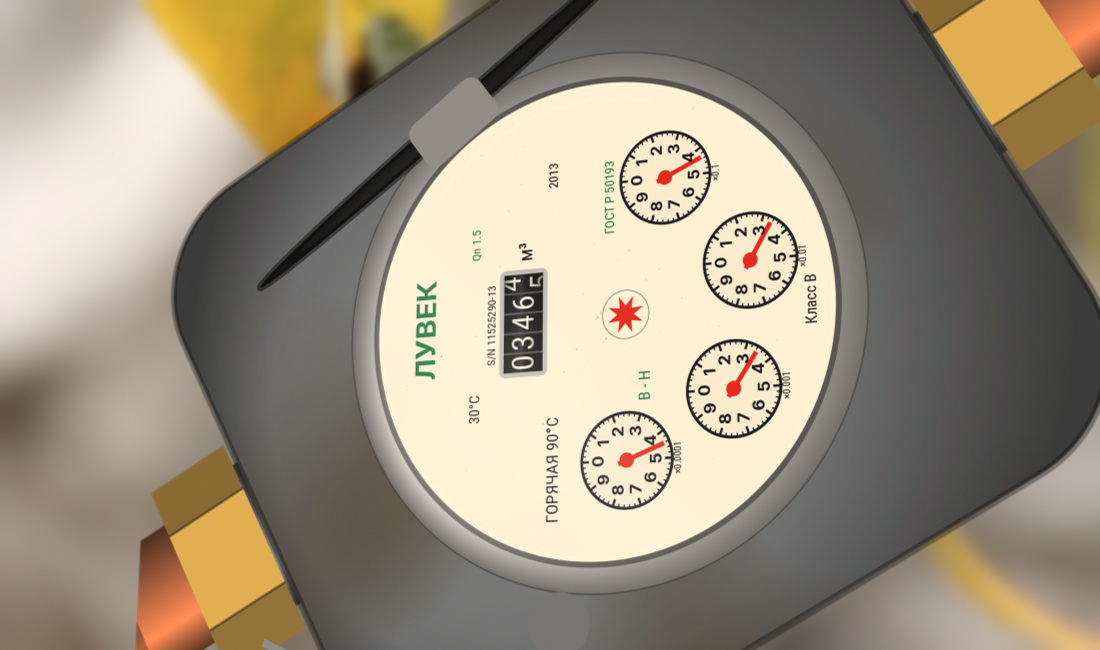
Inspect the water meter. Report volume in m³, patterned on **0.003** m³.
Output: **3464.4334** m³
